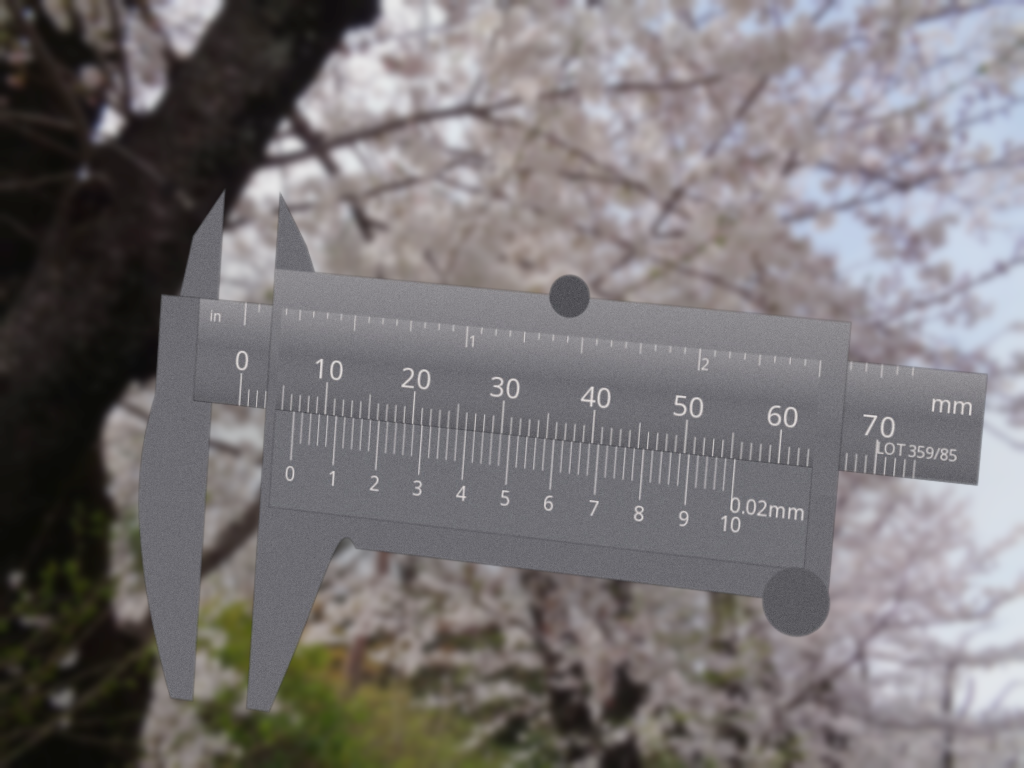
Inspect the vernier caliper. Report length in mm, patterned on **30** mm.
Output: **6.4** mm
